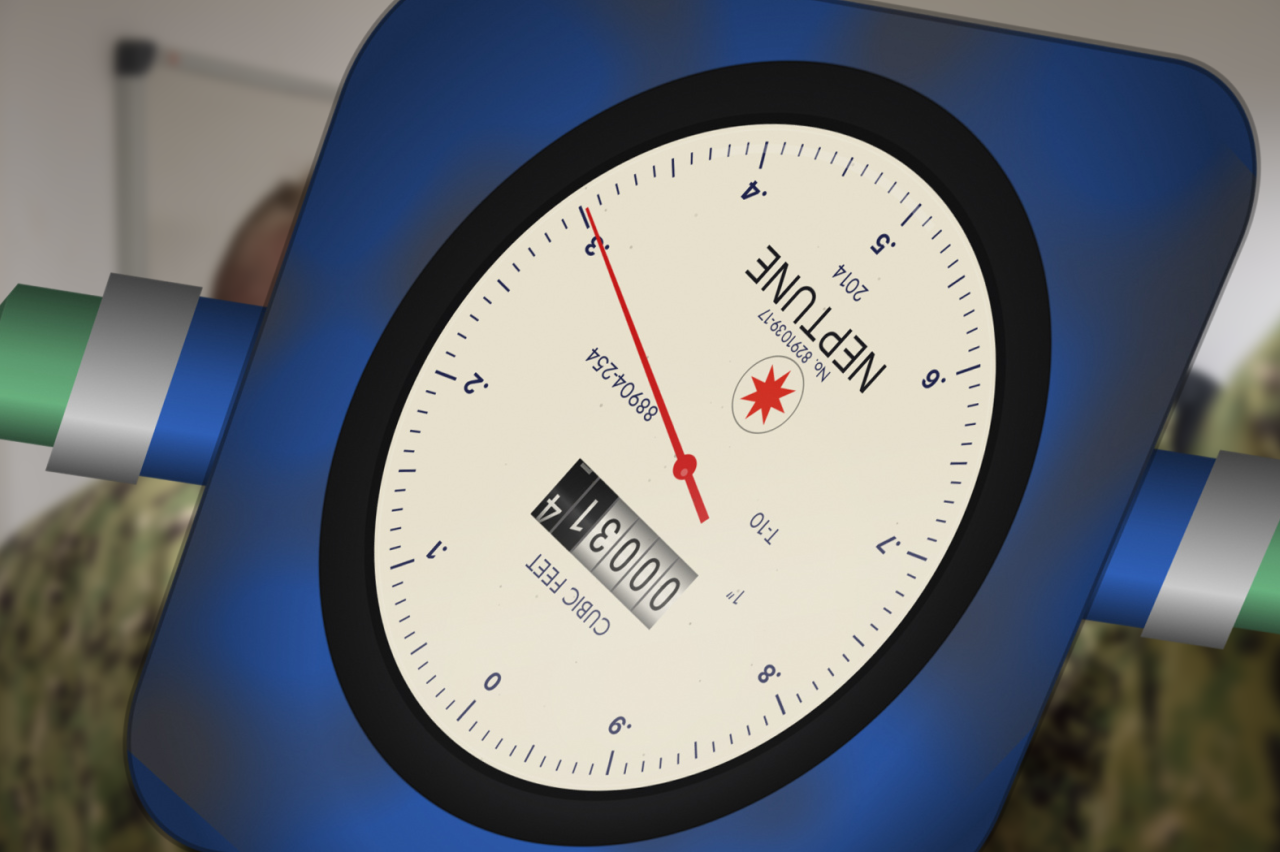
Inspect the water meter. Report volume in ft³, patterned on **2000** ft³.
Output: **314.30** ft³
